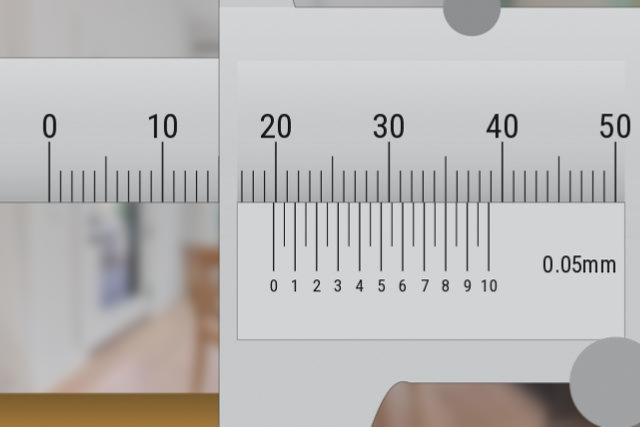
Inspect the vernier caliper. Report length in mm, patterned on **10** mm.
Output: **19.8** mm
